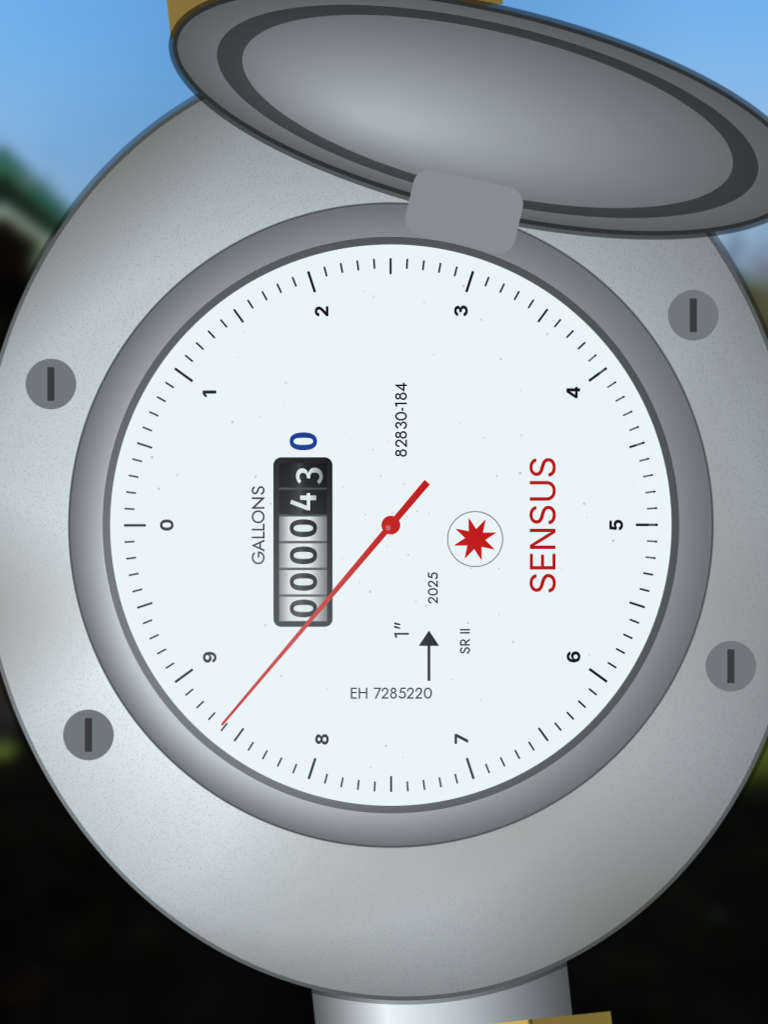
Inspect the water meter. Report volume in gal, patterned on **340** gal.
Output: **428.6** gal
